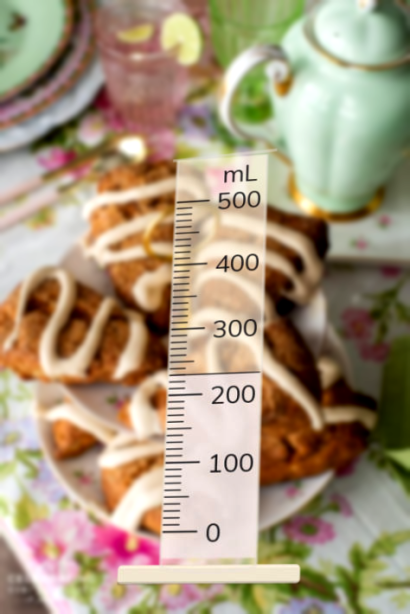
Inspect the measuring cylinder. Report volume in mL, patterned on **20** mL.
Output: **230** mL
